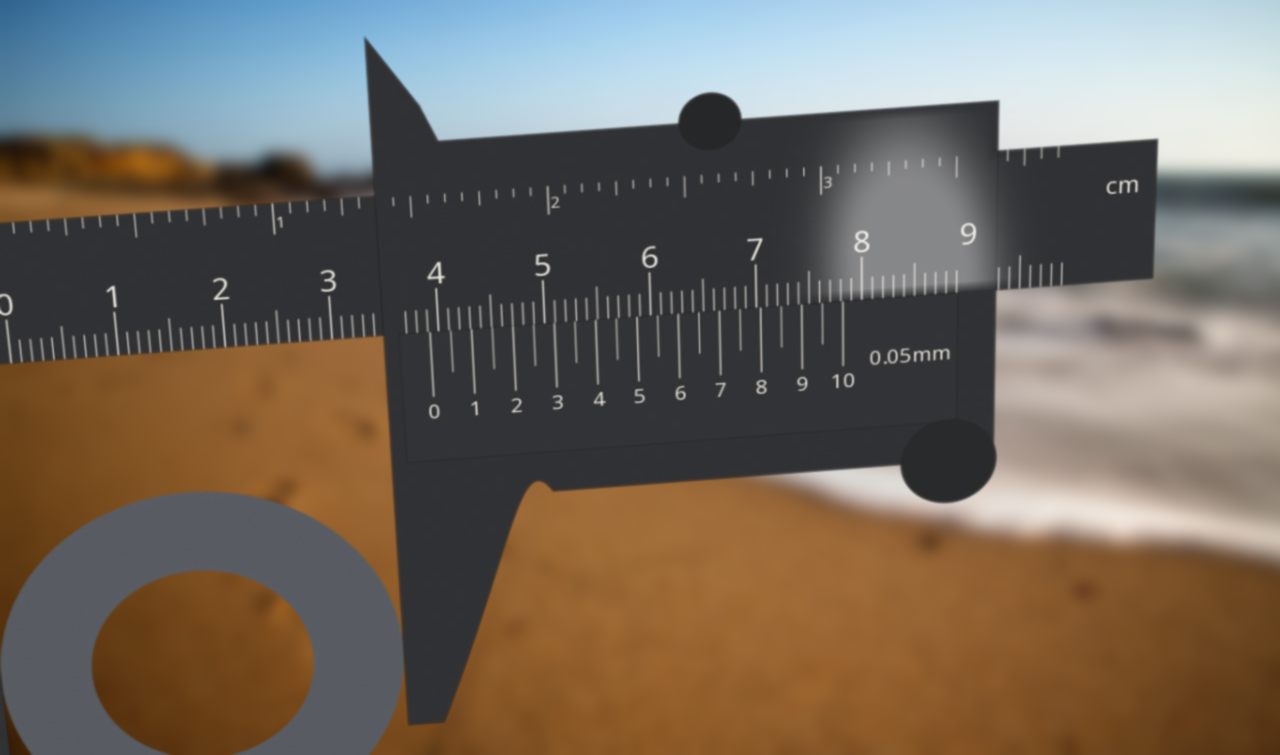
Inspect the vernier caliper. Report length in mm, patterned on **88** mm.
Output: **39.2** mm
